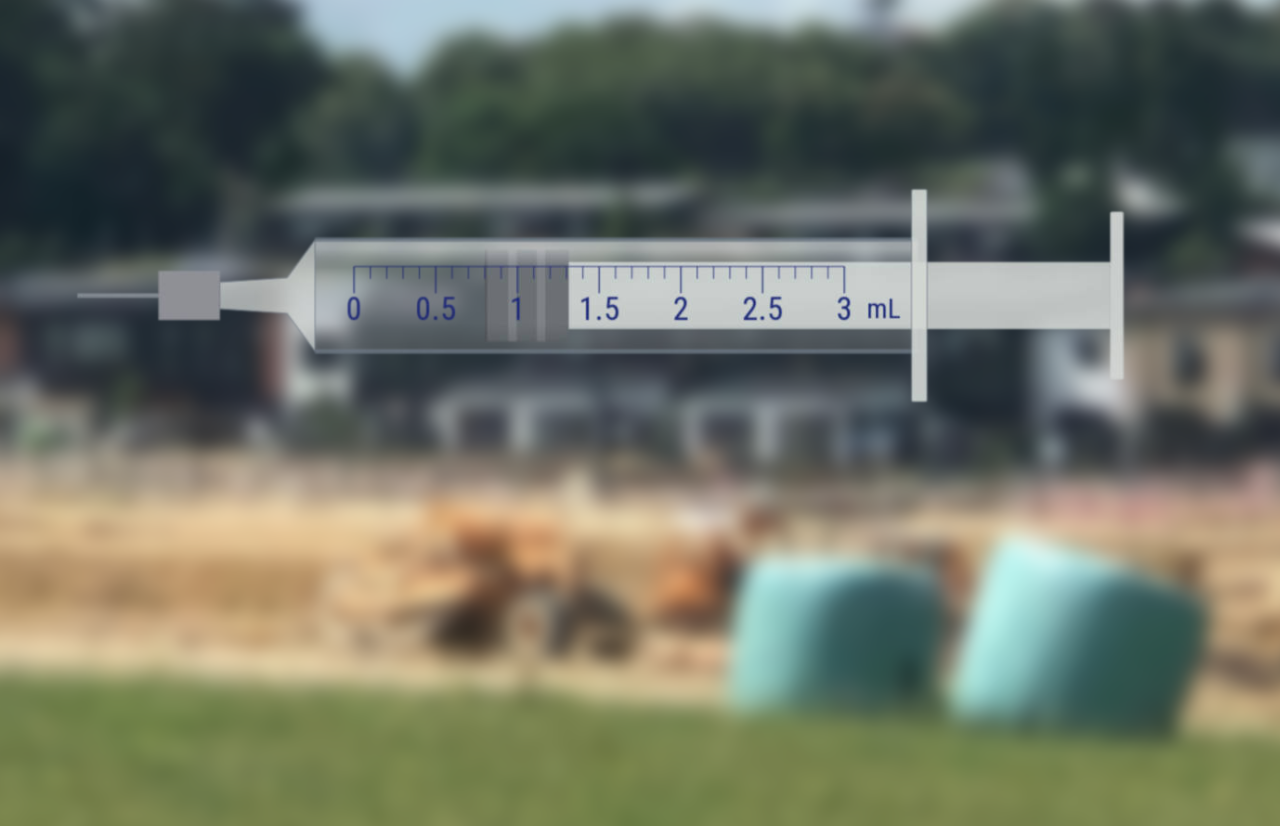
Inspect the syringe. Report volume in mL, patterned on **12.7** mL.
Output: **0.8** mL
